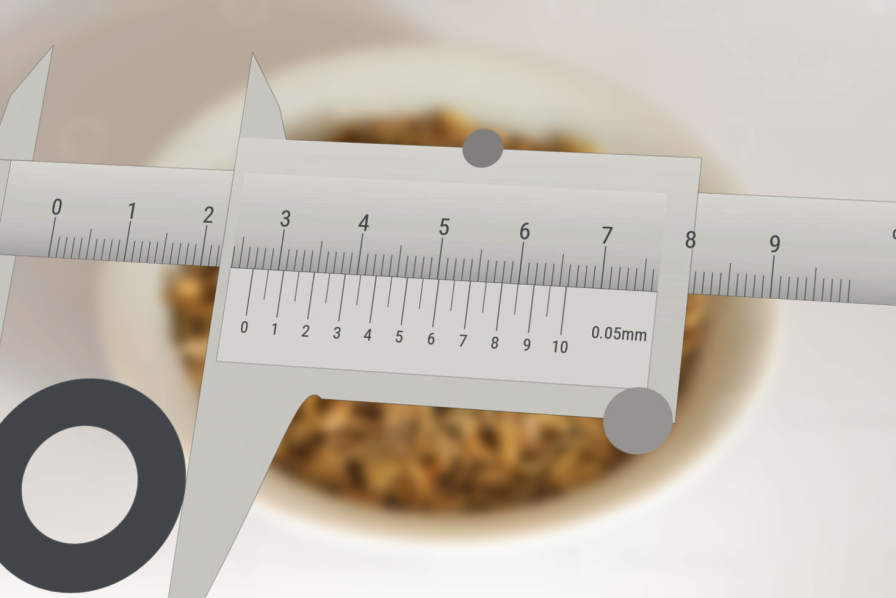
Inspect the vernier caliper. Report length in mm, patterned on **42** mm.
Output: **26.8** mm
